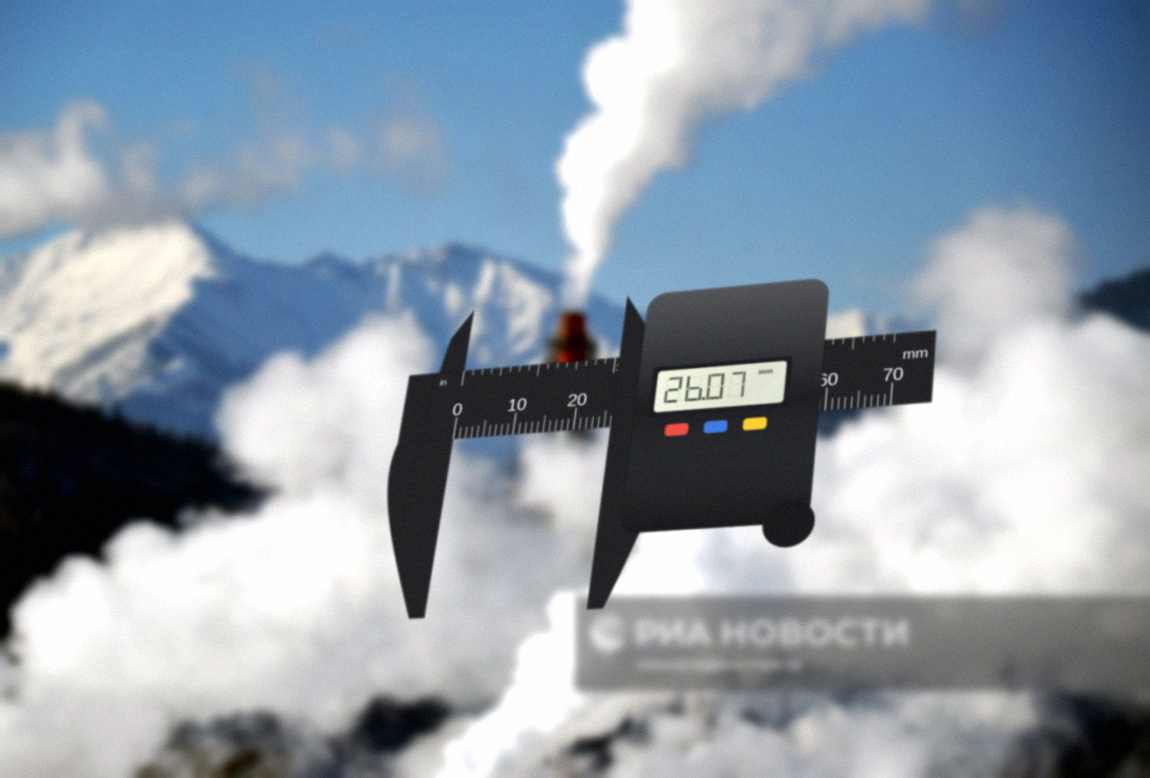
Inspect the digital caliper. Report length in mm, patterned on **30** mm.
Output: **26.07** mm
